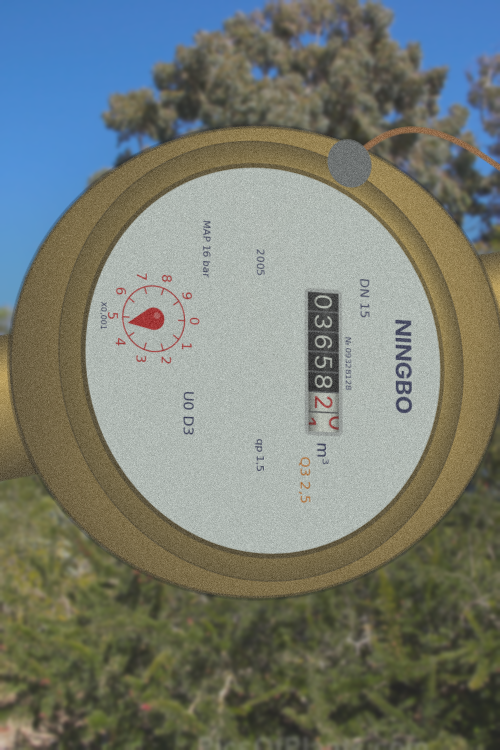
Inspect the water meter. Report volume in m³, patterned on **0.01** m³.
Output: **3658.204** m³
